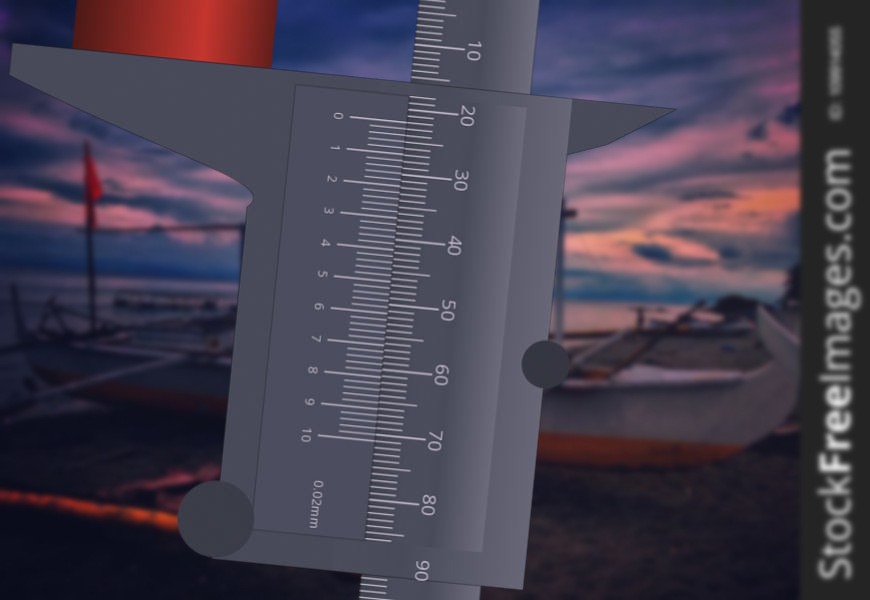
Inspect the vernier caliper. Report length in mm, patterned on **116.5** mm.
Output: **22.0** mm
